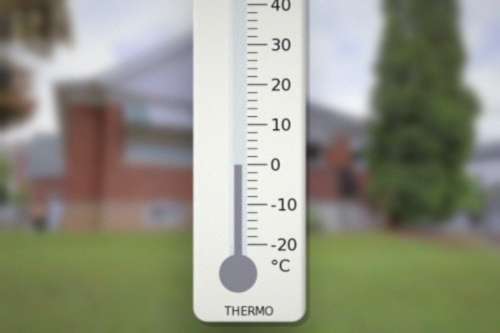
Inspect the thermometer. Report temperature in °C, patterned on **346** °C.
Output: **0** °C
